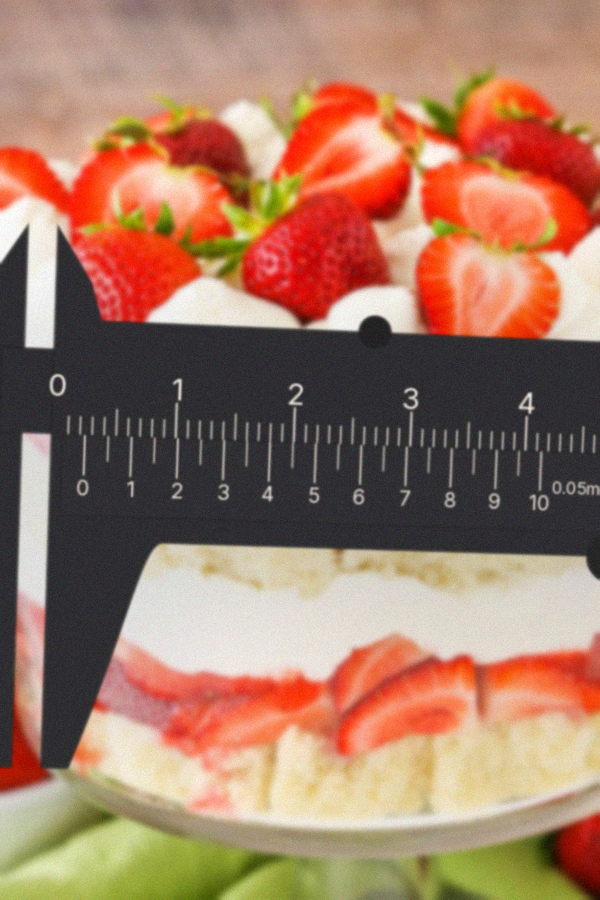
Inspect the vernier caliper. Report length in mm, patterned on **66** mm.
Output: **2.4** mm
